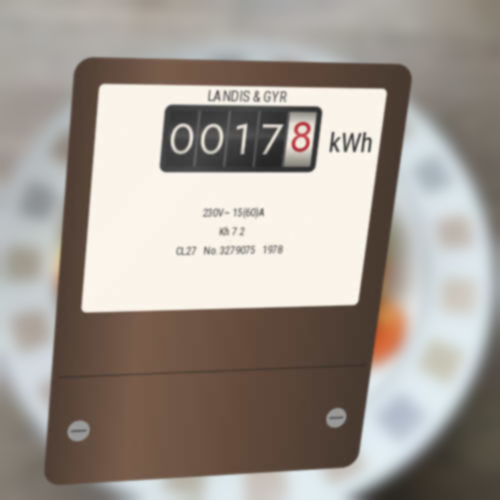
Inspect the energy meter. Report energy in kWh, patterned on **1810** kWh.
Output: **17.8** kWh
